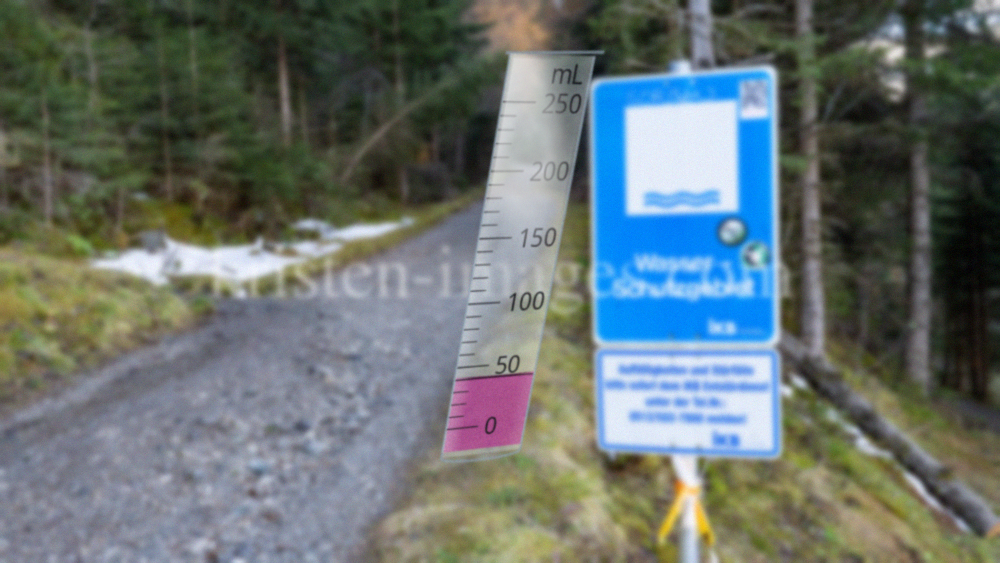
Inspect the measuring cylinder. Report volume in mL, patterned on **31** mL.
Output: **40** mL
